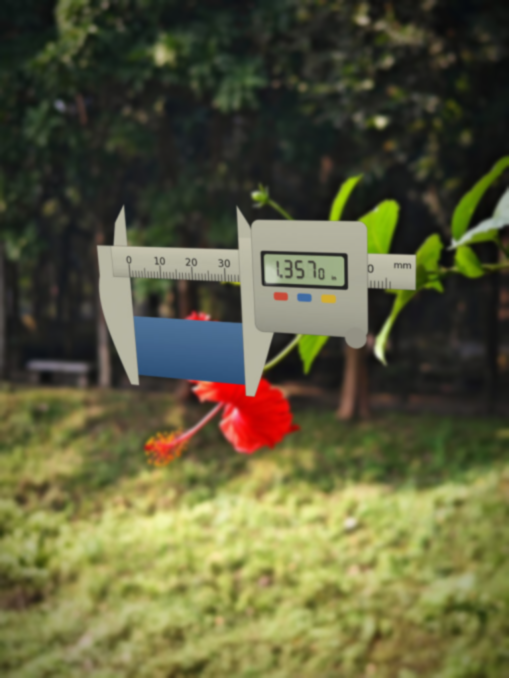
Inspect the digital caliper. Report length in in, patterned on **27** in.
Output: **1.3570** in
